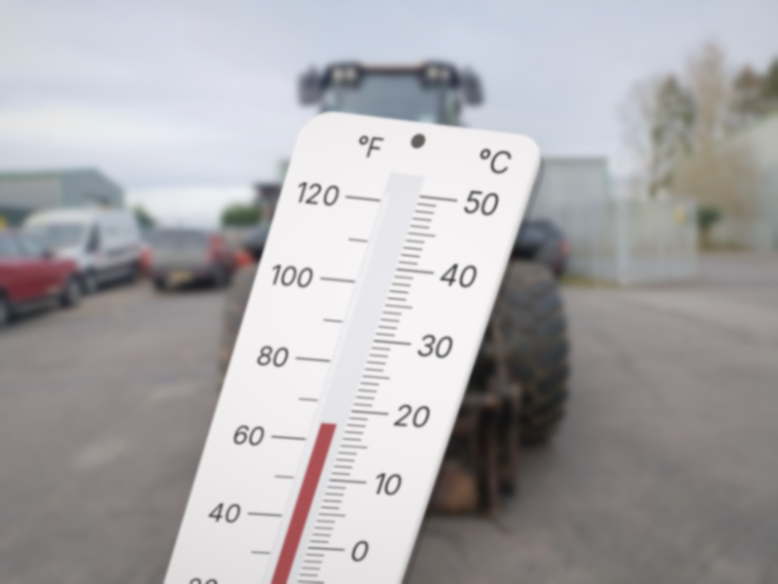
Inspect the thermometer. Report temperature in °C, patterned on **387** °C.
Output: **18** °C
